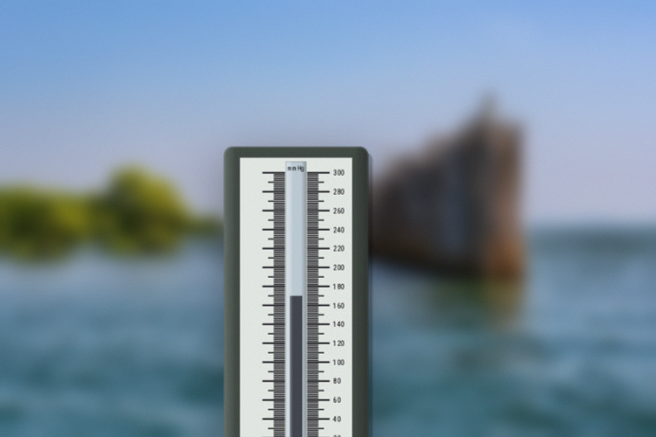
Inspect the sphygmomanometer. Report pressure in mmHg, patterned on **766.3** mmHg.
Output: **170** mmHg
